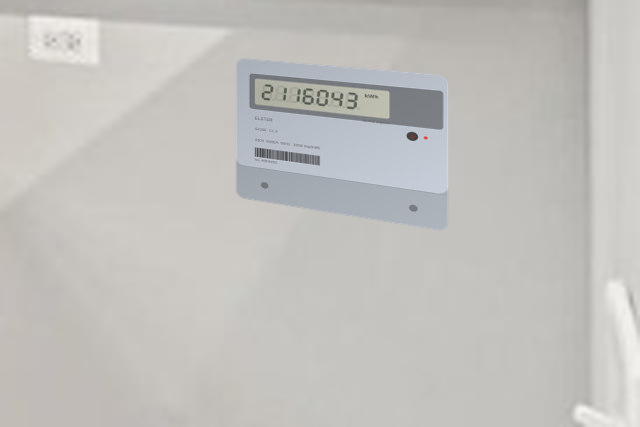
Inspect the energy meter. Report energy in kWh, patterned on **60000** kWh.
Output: **2116043** kWh
